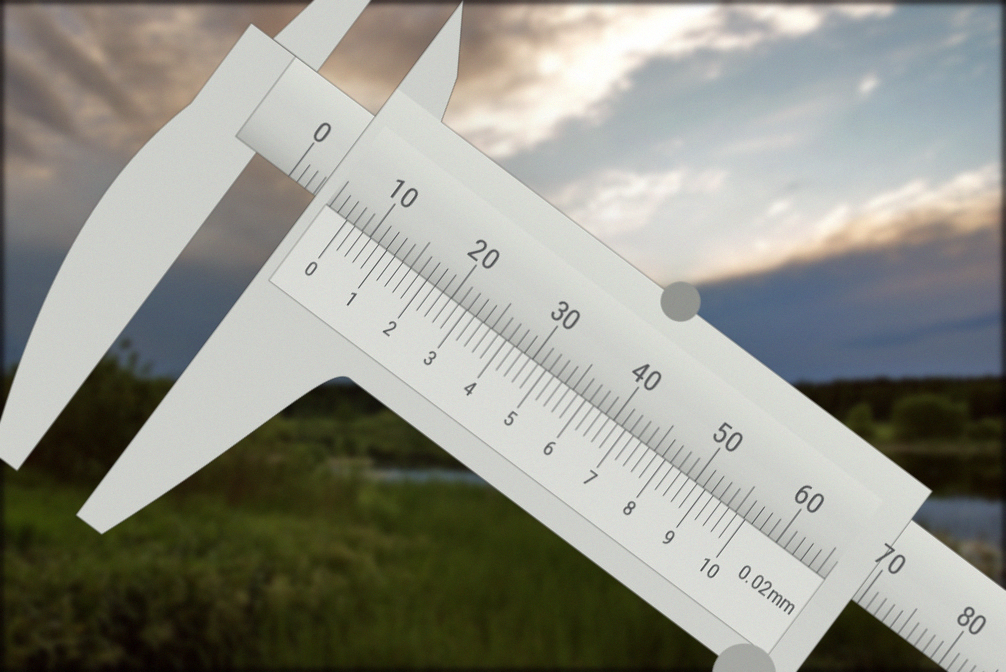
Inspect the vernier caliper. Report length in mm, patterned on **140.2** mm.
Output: **7.2** mm
